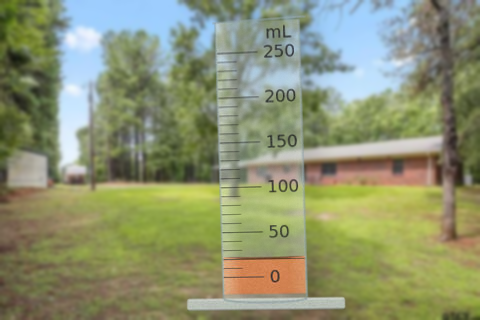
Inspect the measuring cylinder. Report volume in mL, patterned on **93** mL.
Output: **20** mL
